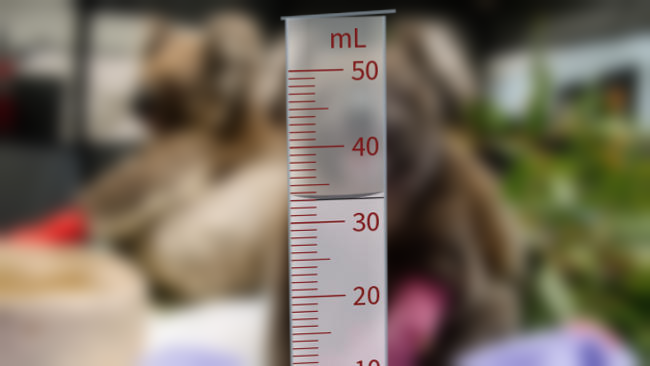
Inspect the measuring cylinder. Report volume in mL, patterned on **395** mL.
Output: **33** mL
